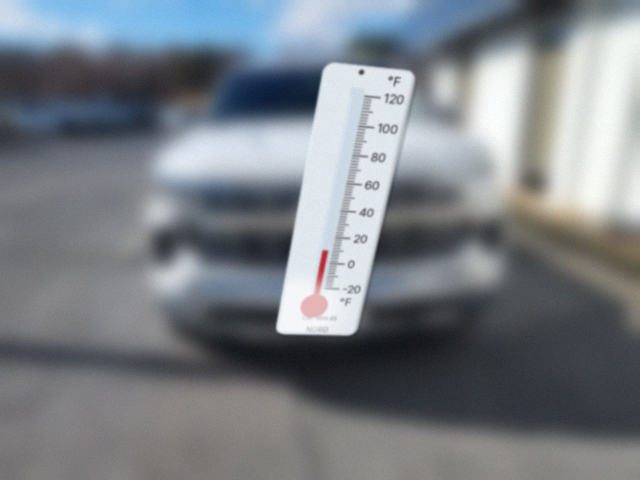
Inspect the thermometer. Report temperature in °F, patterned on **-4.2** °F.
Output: **10** °F
